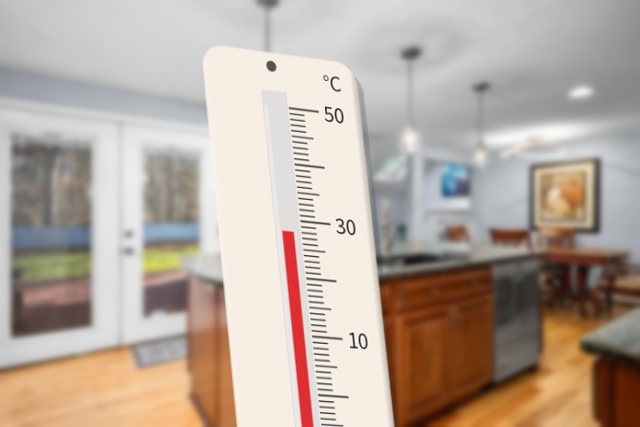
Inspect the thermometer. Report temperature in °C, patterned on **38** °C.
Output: **28** °C
